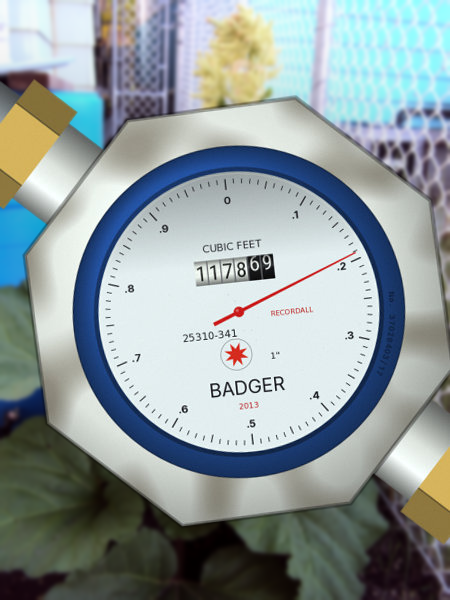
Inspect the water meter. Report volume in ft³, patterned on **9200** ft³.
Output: **117869.19** ft³
